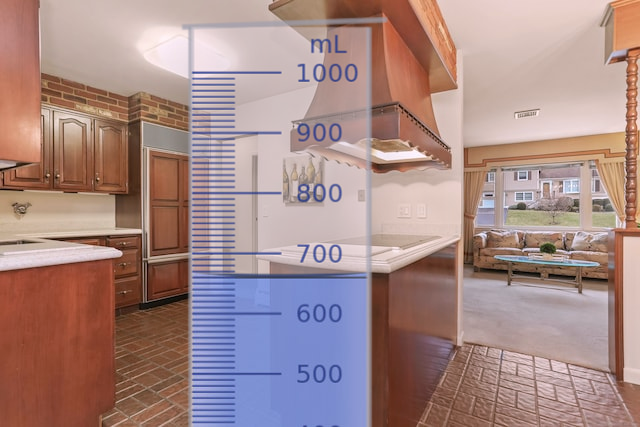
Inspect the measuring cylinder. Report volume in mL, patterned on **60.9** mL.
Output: **660** mL
